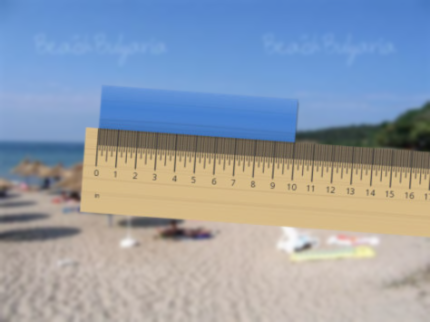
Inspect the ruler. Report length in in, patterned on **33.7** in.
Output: **10** in
